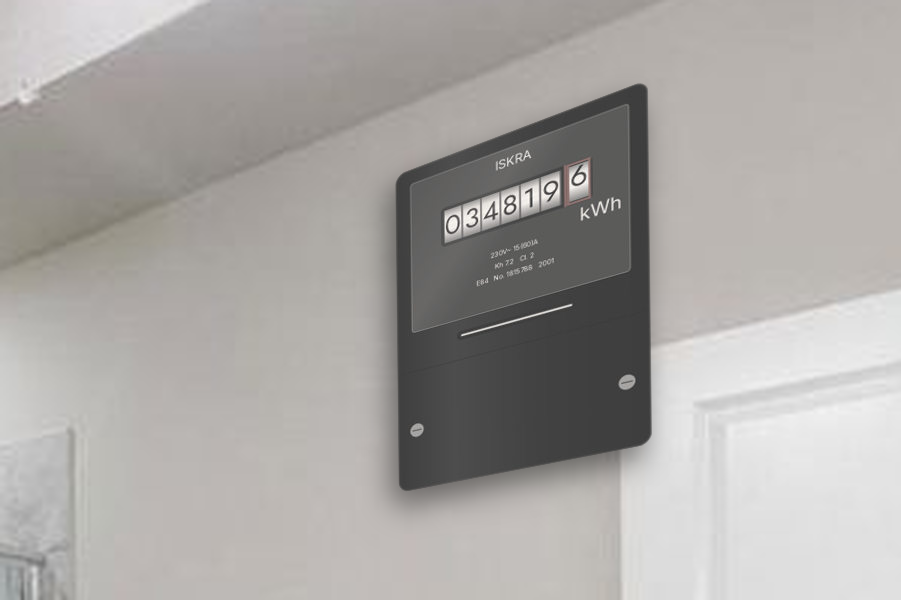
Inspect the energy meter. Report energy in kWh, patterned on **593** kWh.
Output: **34819.6** kWh
